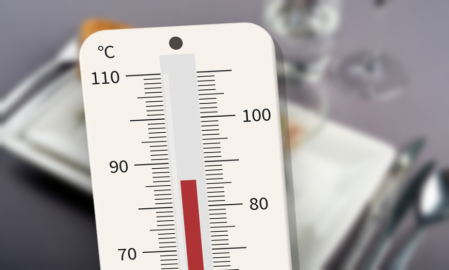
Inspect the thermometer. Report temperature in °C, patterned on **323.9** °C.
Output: **86** °C
